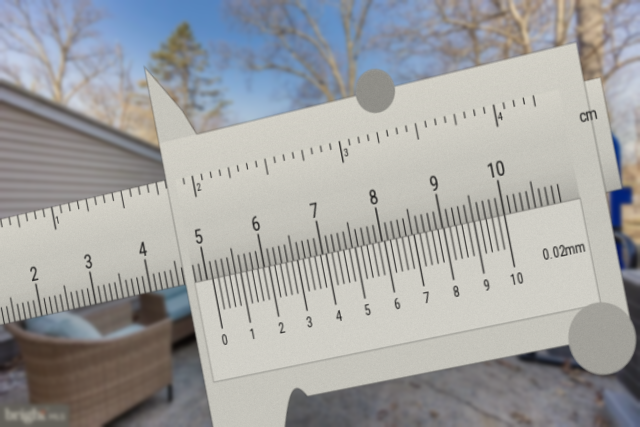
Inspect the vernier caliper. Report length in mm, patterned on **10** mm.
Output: **51.0** mm
